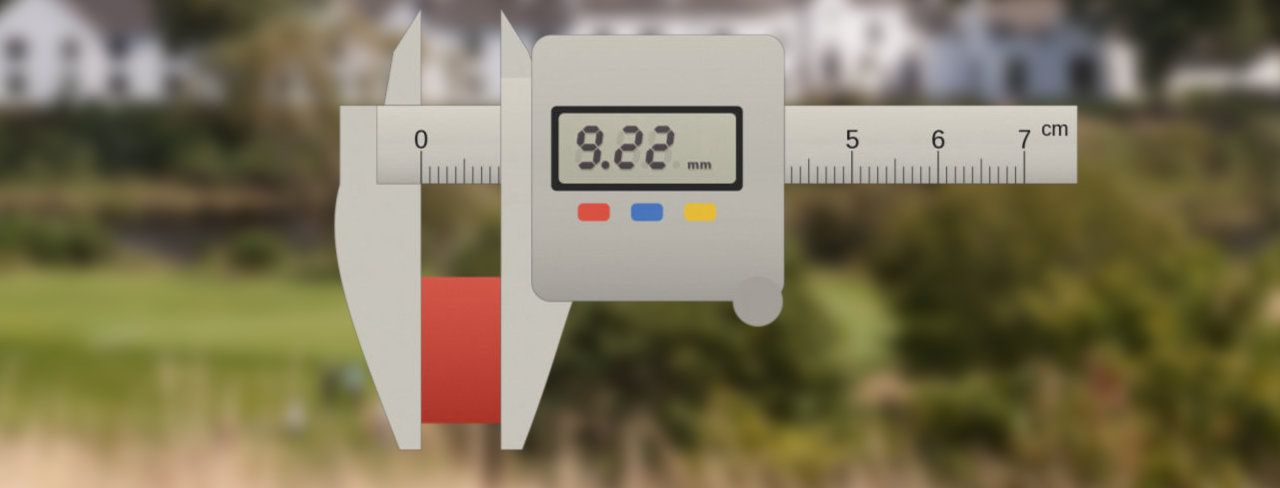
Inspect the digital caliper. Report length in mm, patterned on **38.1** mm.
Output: **9.22** mm
